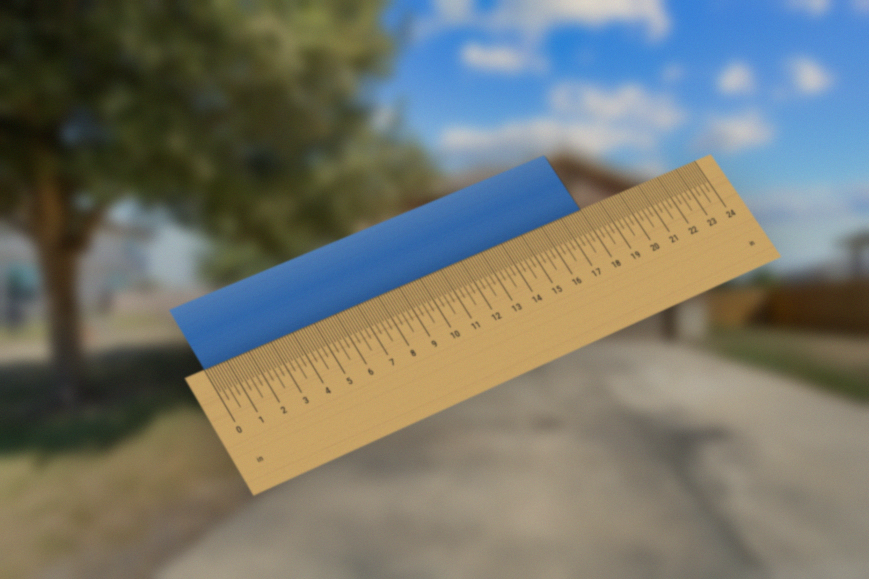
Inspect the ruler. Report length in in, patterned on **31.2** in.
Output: **18** in
